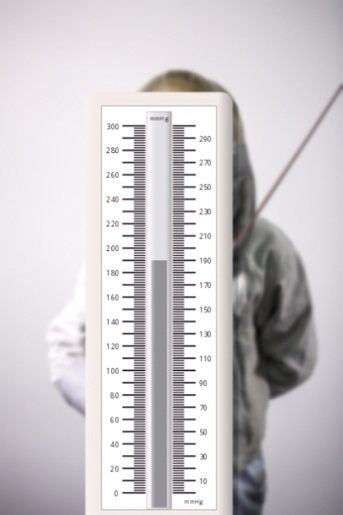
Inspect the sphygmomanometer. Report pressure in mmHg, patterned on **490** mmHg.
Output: **190** mmHg
